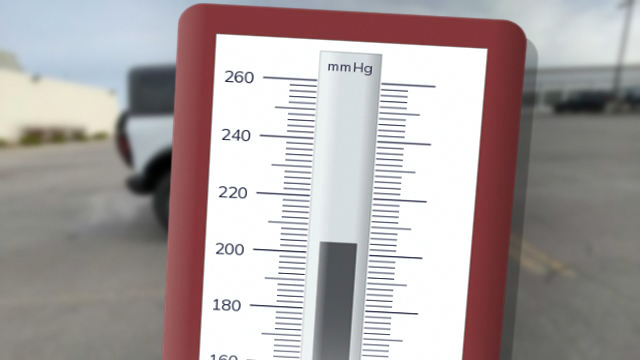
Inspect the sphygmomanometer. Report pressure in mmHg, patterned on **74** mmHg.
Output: **204** mmHg
